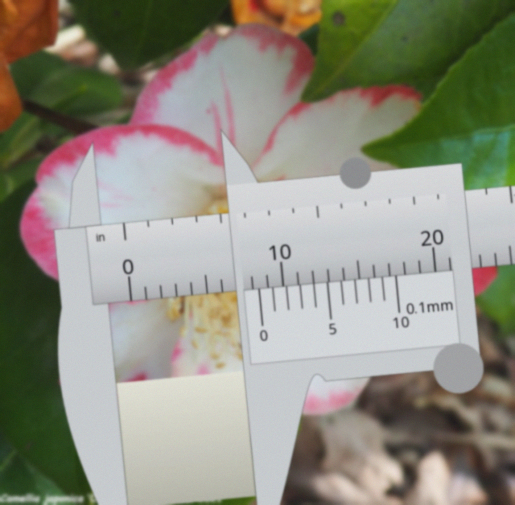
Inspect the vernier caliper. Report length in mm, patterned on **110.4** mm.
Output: **8.4** mm
